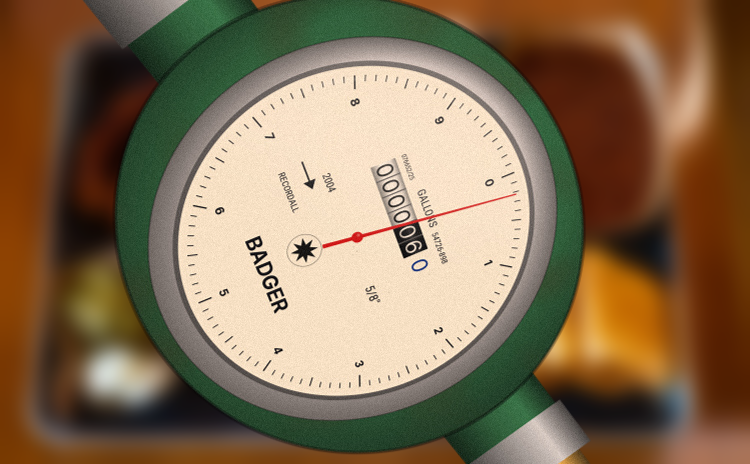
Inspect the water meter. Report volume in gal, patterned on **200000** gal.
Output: **60.2** gal
